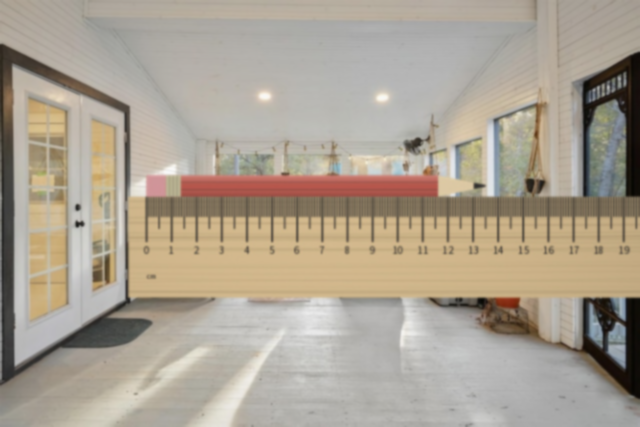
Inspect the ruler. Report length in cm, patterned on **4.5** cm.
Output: **13.5** cm
